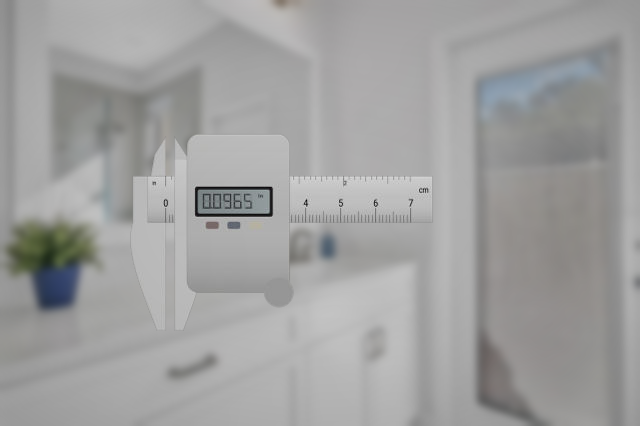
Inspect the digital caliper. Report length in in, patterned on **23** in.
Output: **0.0965** in
